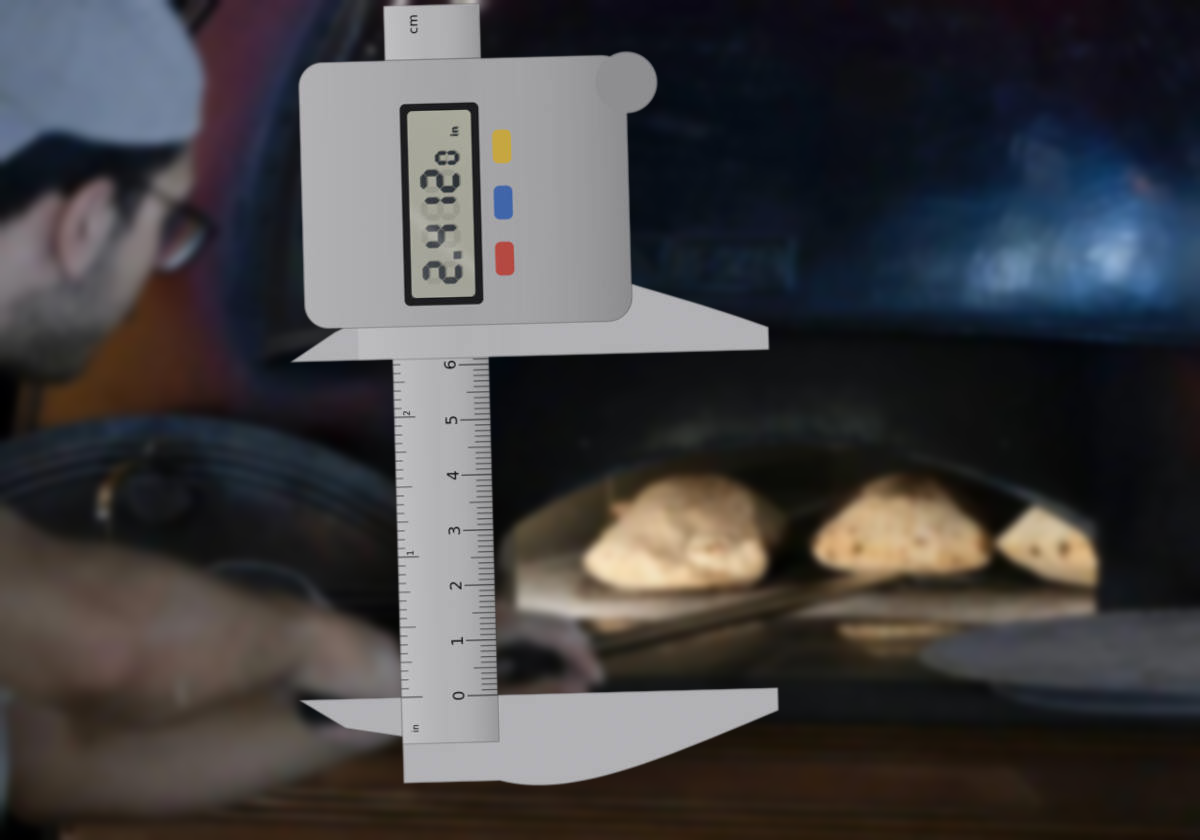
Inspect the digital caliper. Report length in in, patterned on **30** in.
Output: **2.4120** in
